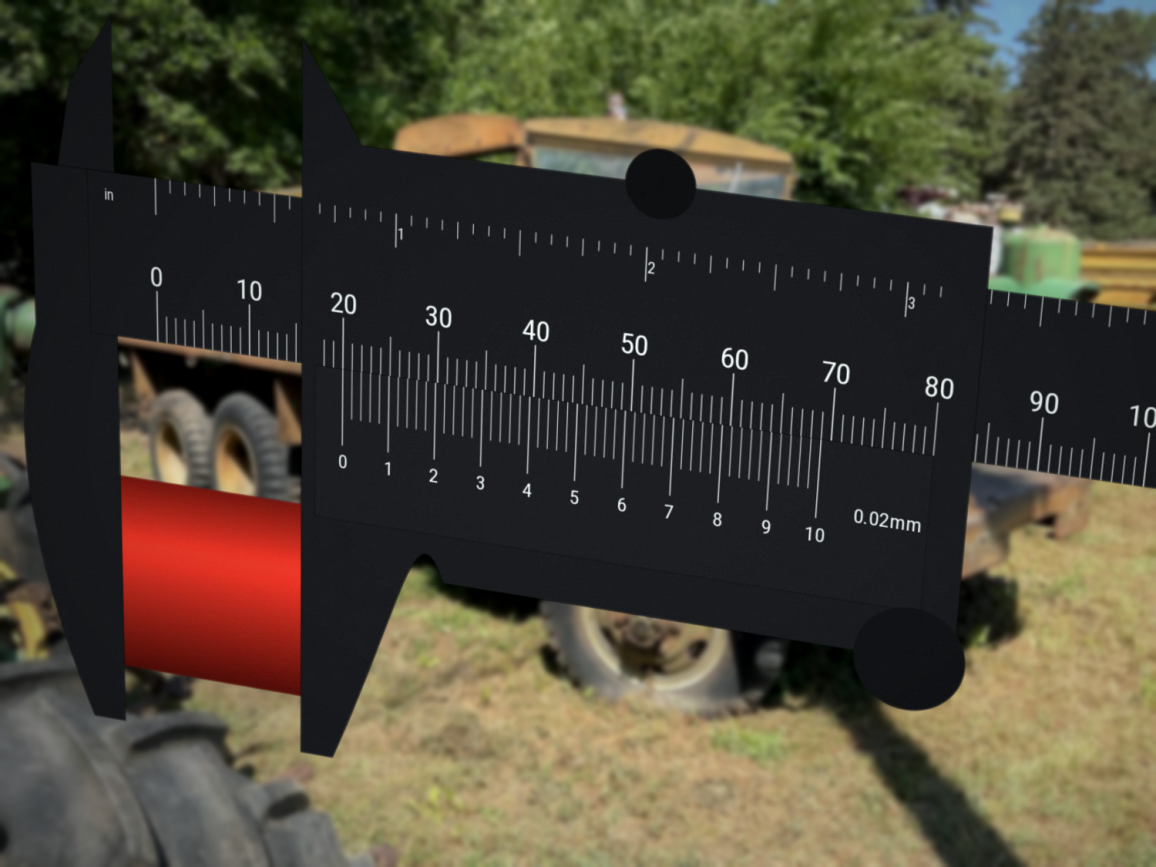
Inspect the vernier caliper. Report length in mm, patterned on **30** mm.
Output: **20.0** mm
